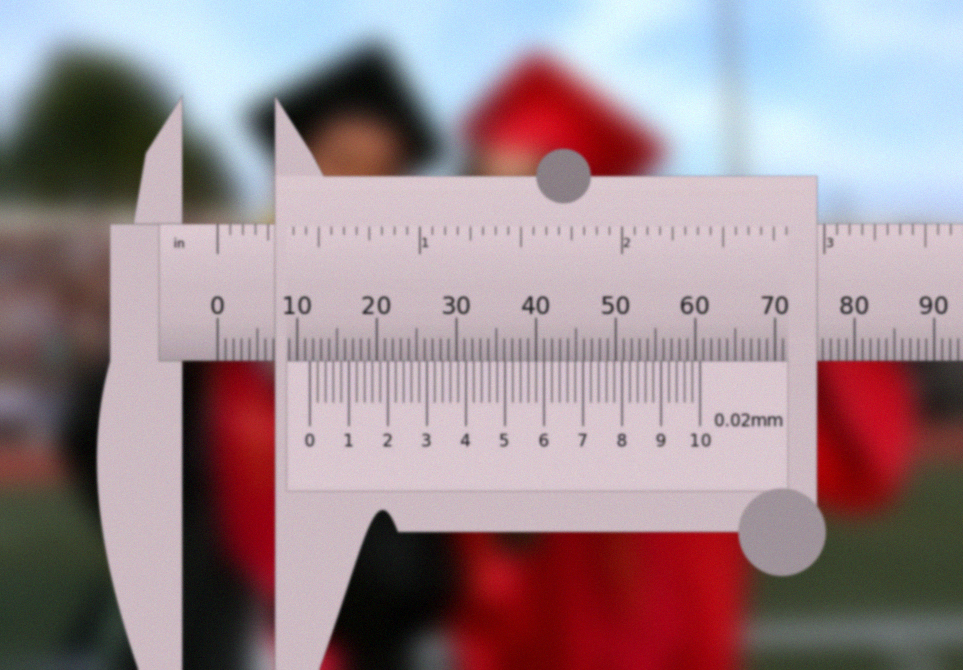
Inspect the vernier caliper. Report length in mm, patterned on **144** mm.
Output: **11.6** mm
